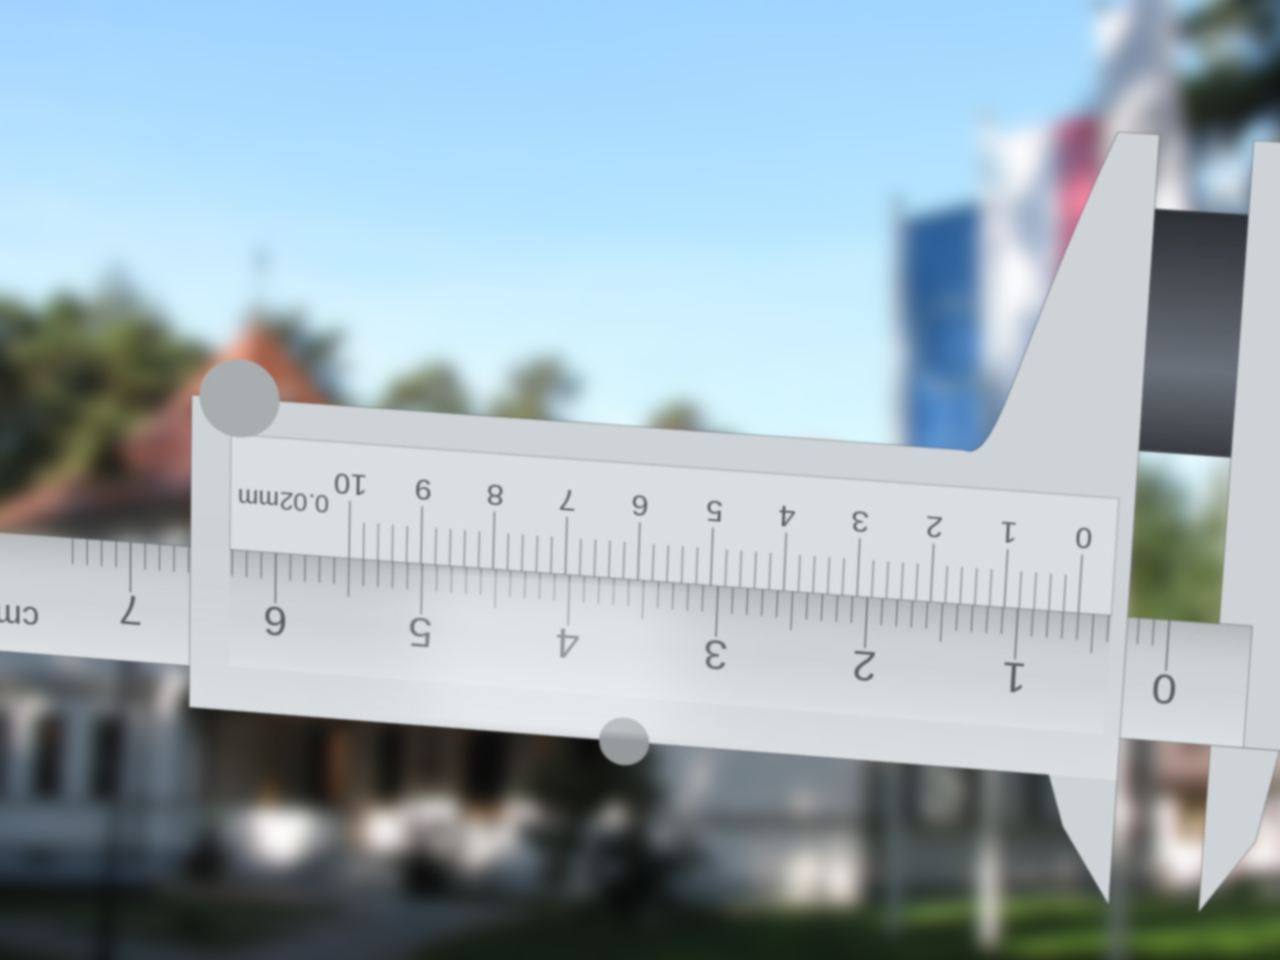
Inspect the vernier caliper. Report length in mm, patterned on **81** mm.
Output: **6.0** mm
